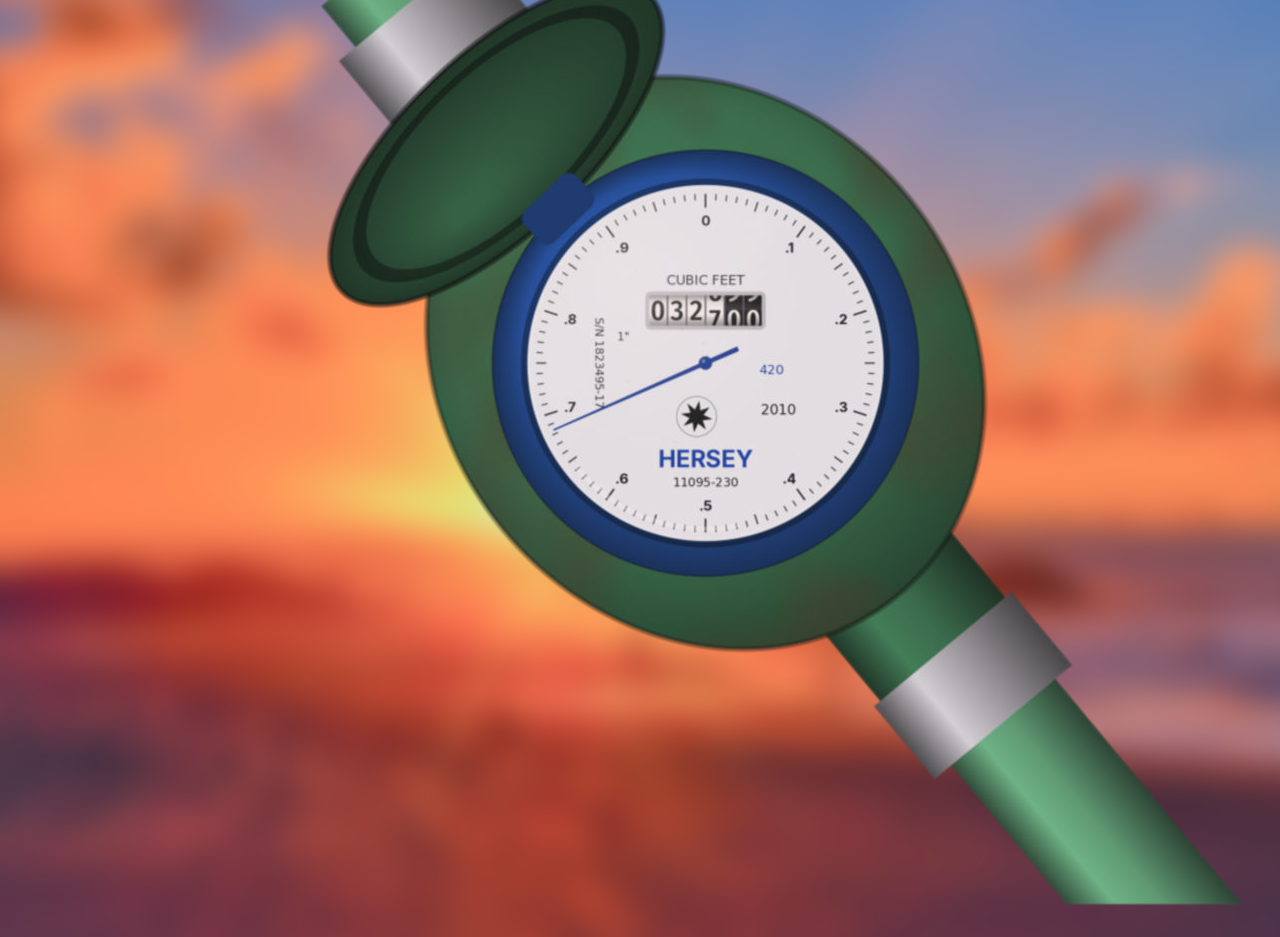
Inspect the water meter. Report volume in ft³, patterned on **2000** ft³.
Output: **32699.68** ft³
